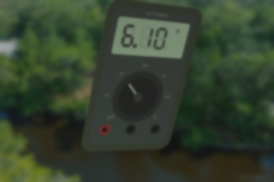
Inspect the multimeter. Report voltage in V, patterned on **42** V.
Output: **6.10** V
